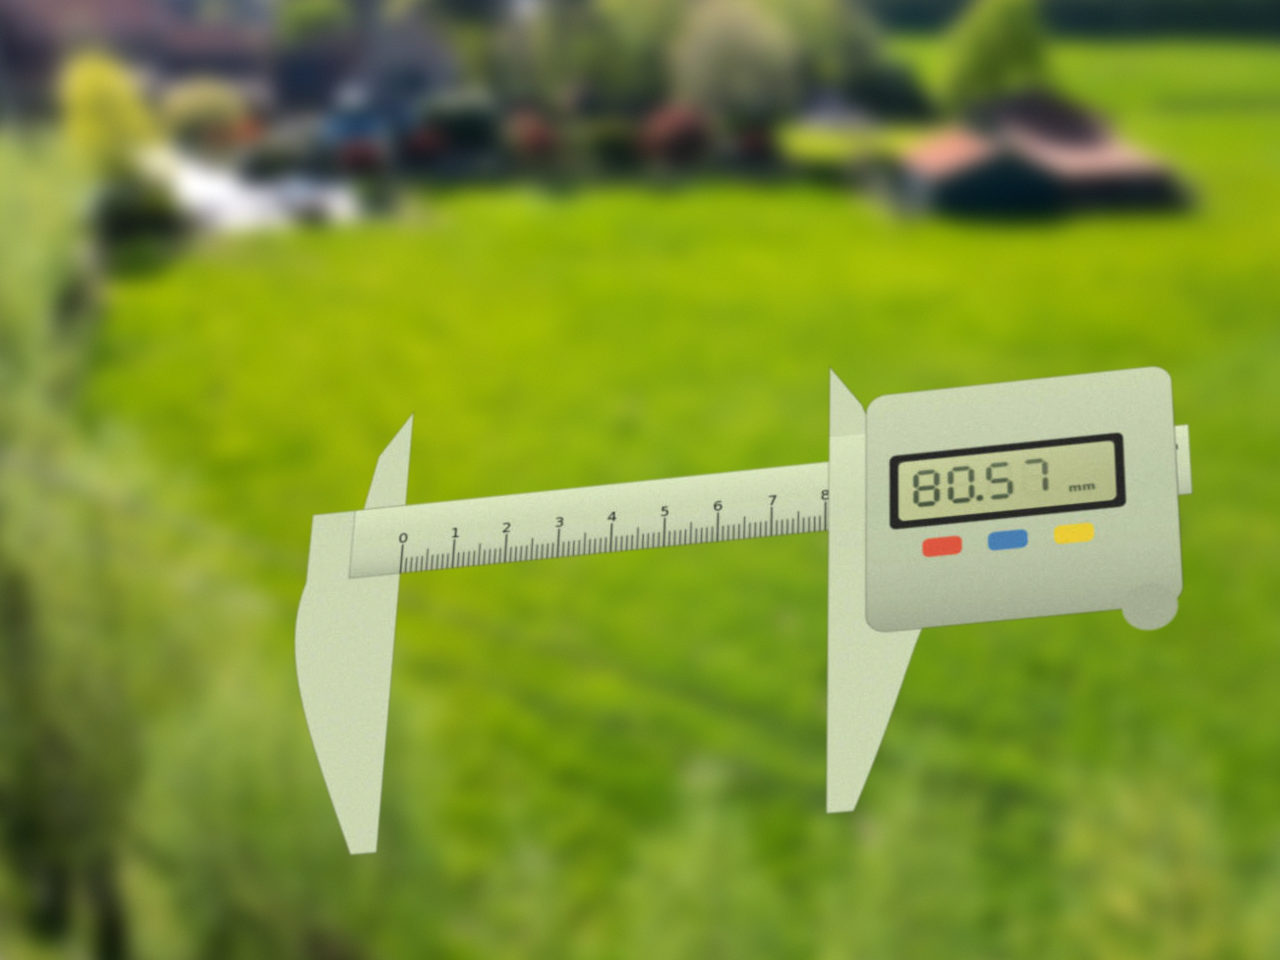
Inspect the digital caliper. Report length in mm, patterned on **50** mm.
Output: **80.57** mm
